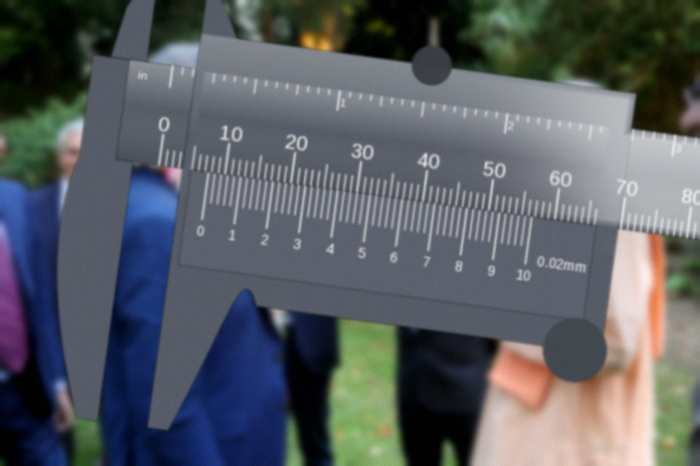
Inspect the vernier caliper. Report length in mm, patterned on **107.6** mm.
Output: **7.5** mm
